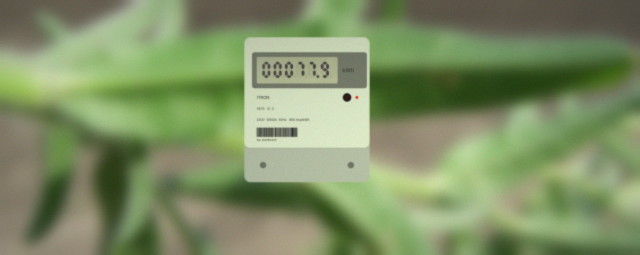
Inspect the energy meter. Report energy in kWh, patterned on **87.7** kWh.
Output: **77.9** kWh
